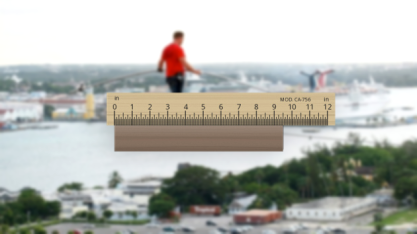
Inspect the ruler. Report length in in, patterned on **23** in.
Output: **9.5** in
